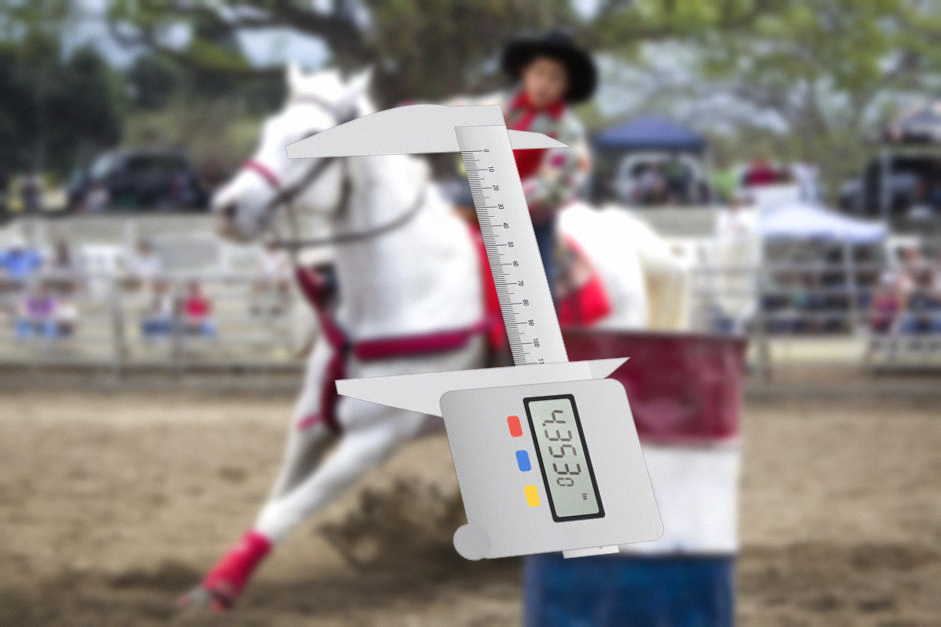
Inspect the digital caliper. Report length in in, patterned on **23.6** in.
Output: **4.3530** in
